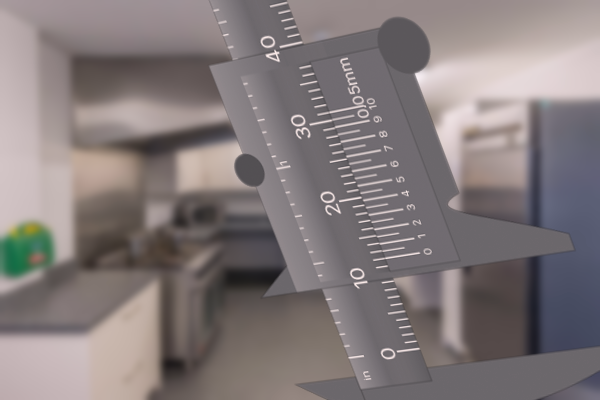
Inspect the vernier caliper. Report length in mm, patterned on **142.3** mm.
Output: **12.0** mm
